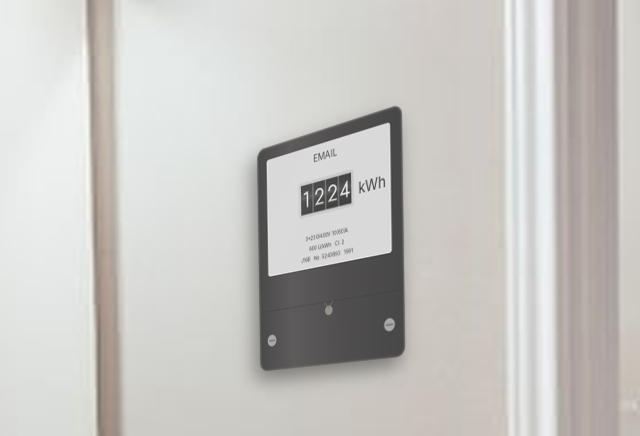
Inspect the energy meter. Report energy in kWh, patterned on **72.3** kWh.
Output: **1224** kWh
